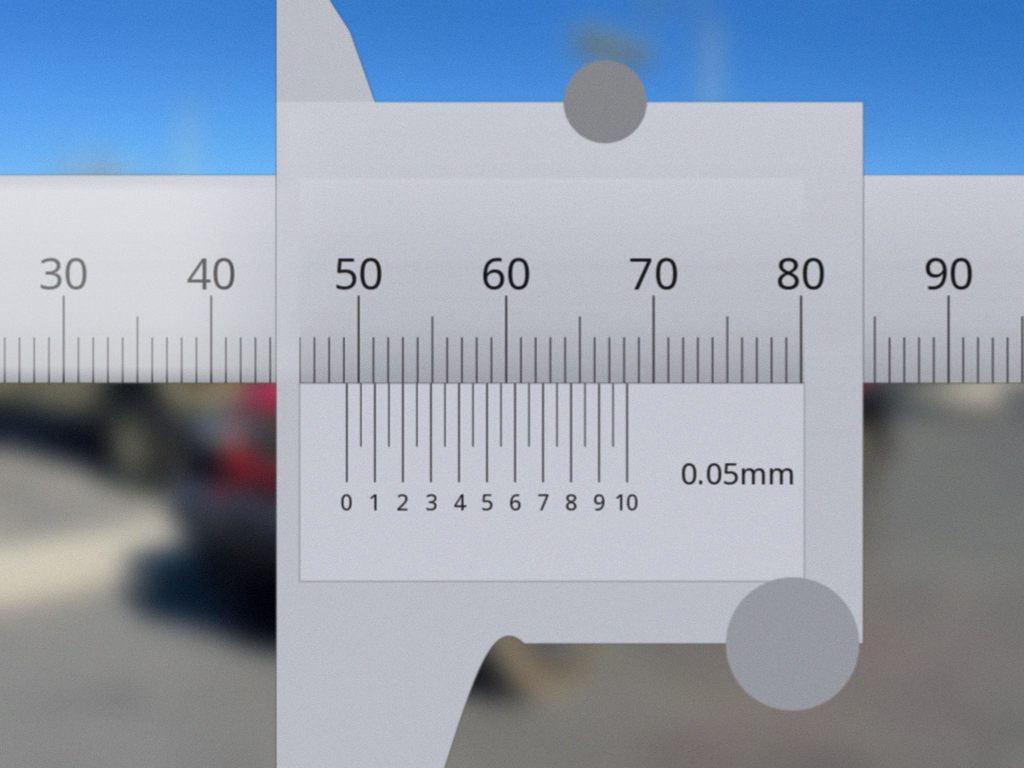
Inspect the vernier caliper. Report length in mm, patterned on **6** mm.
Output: **49.2** mm
